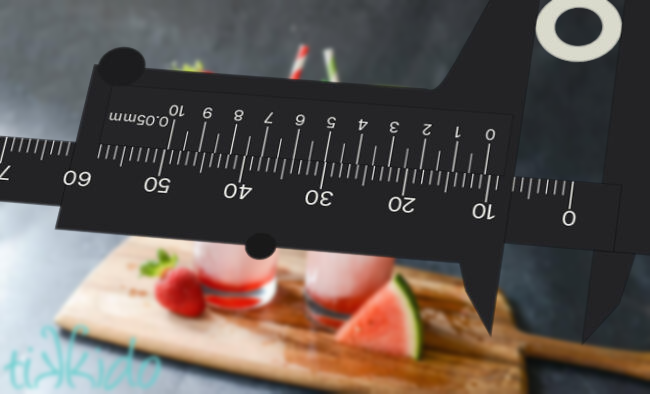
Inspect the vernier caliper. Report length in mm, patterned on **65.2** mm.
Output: **10.6** mm
